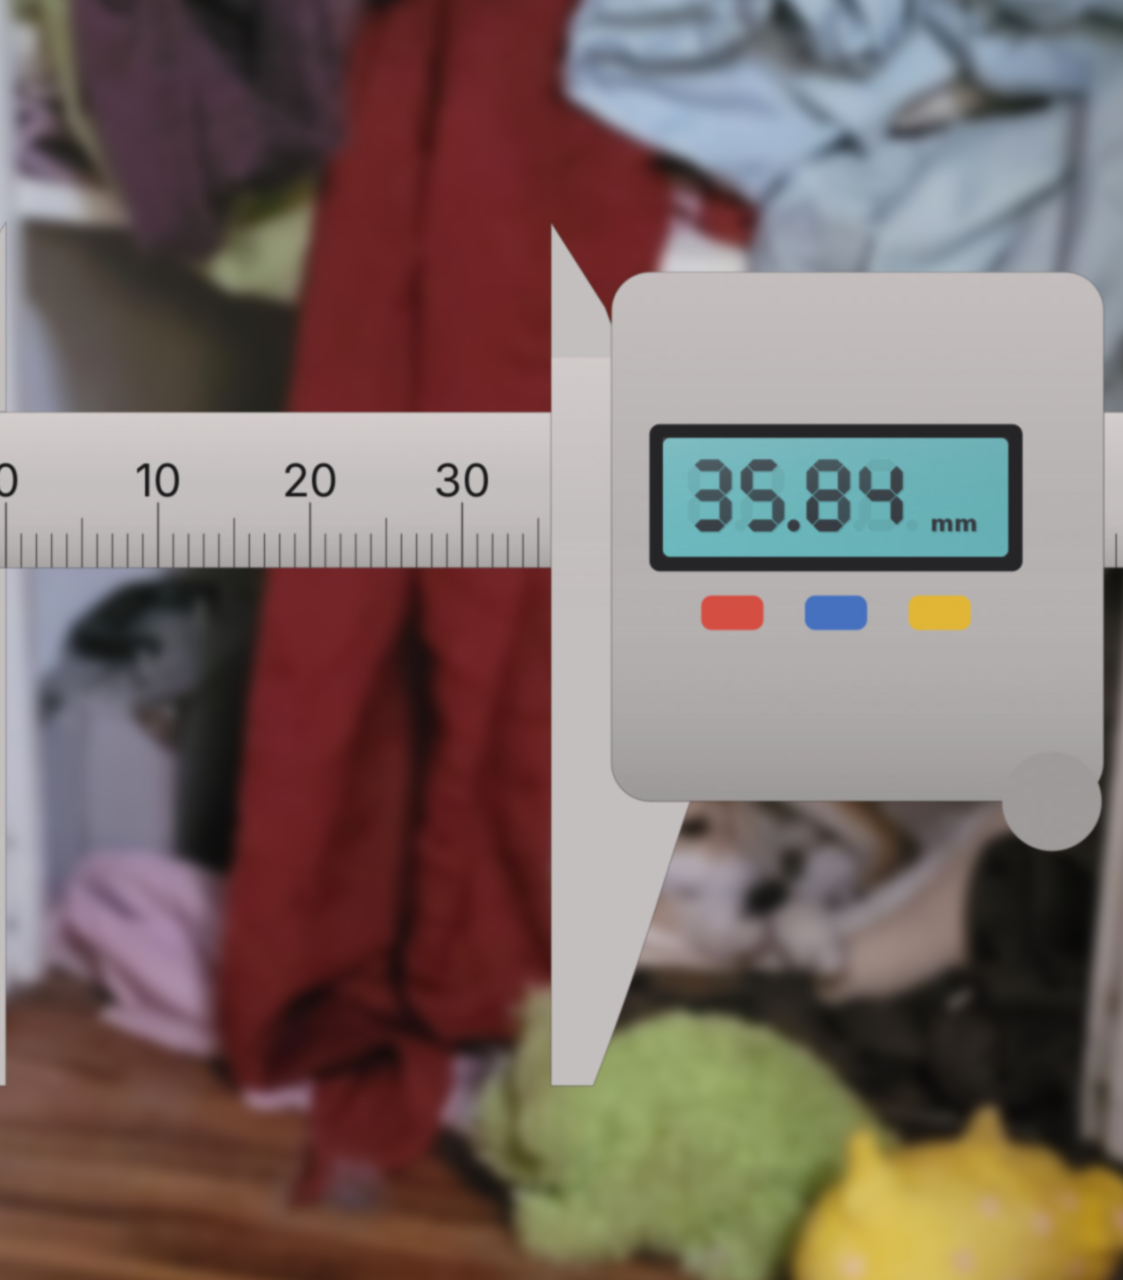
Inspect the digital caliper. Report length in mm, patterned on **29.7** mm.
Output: **35.84** mm
